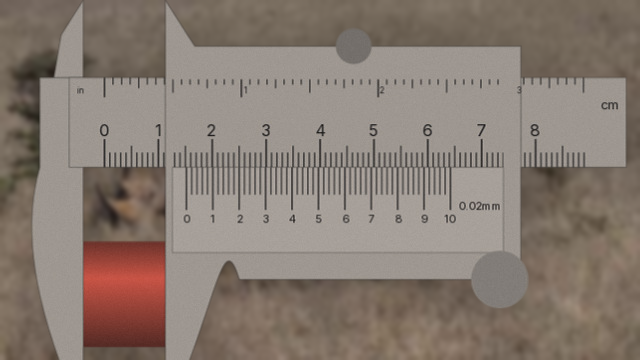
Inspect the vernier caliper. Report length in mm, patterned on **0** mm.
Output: **15.2** mm
